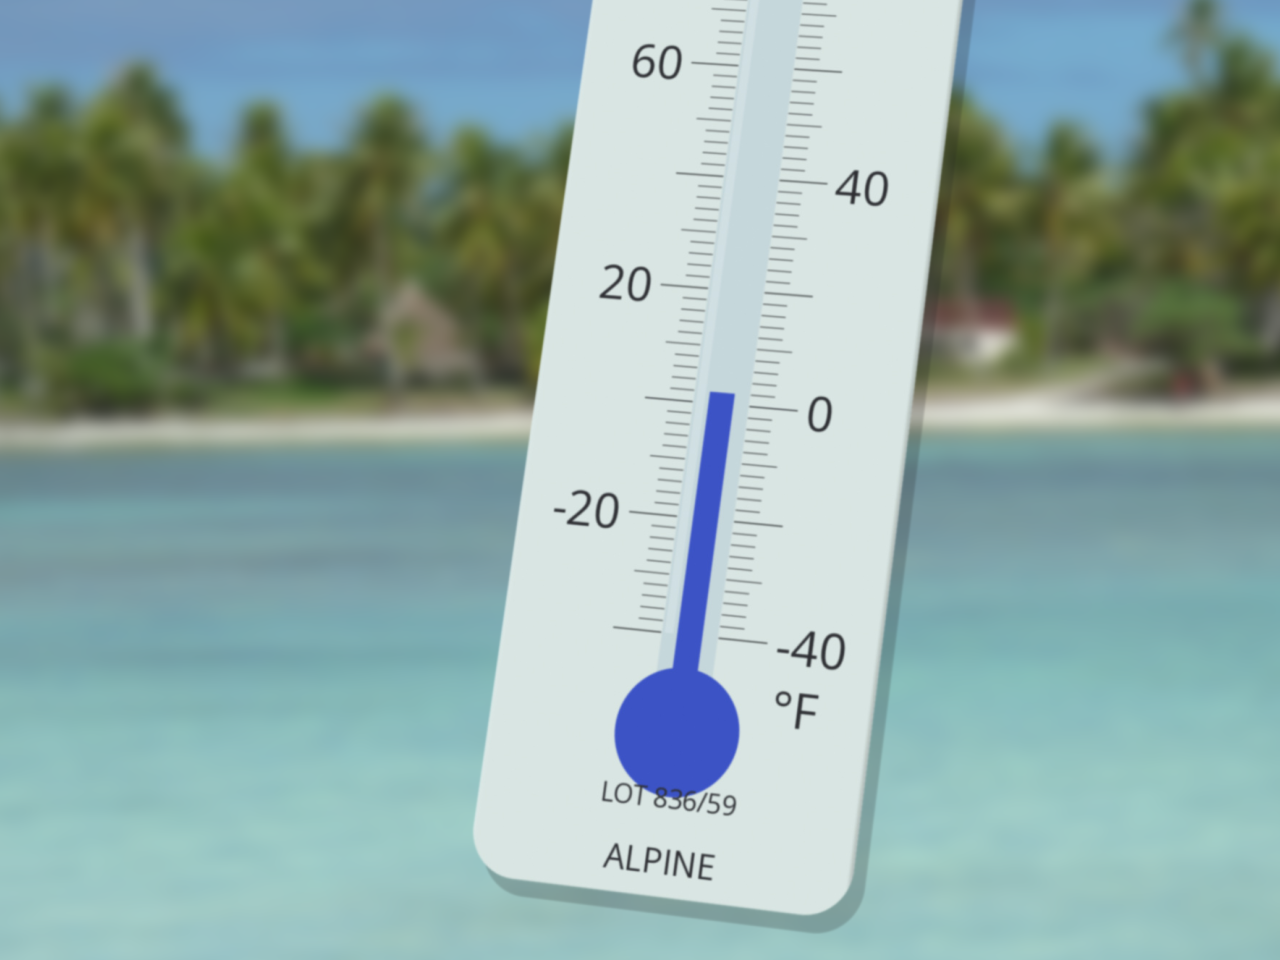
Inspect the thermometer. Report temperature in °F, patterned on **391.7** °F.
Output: **2** °F
